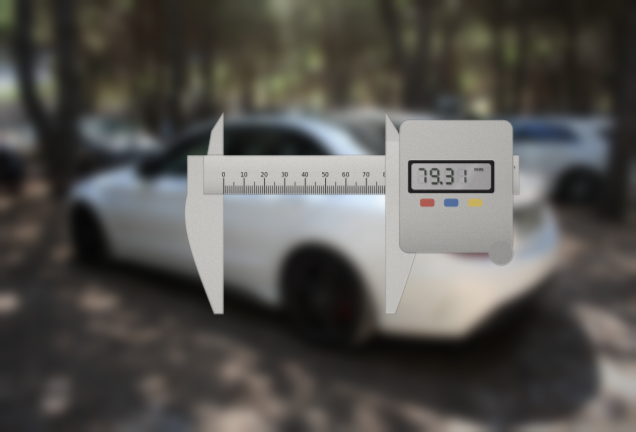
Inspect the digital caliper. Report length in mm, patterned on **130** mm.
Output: **79.31** mm
